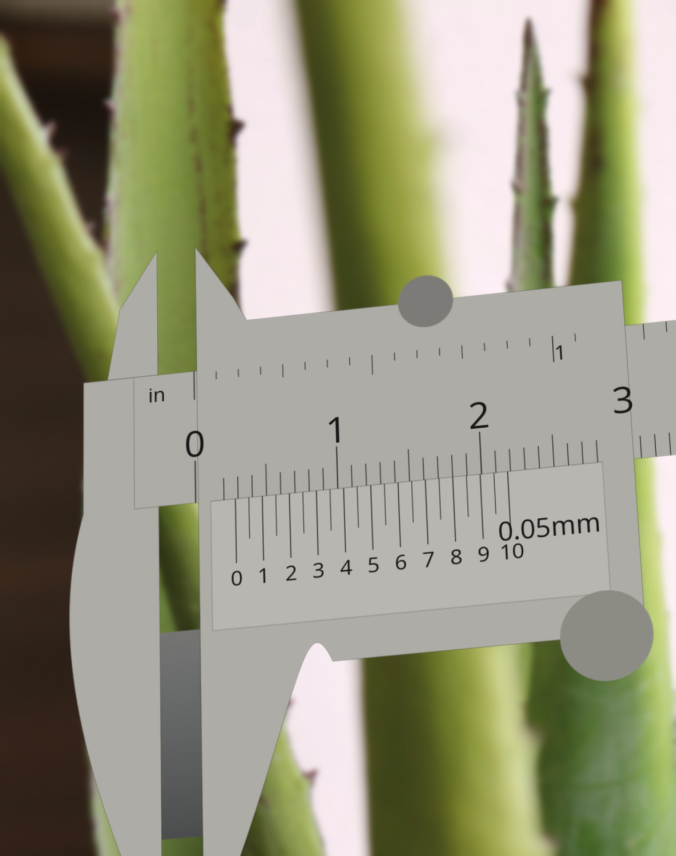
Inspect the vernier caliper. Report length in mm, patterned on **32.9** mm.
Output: **2.8** mm
